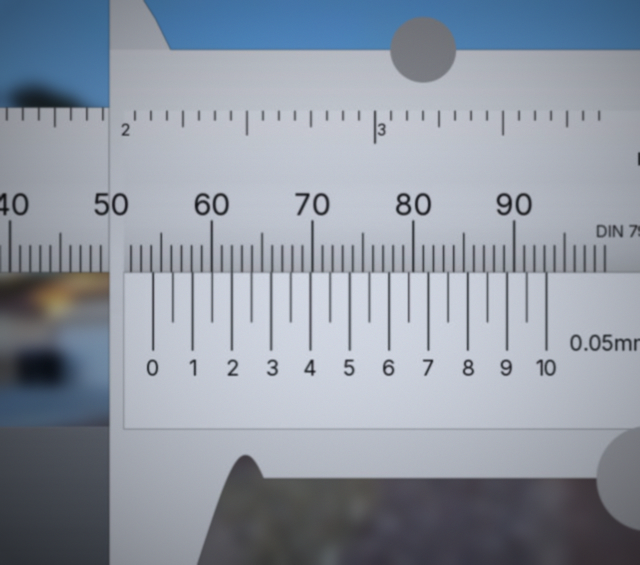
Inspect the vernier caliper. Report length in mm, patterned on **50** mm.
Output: **54.2** mm
